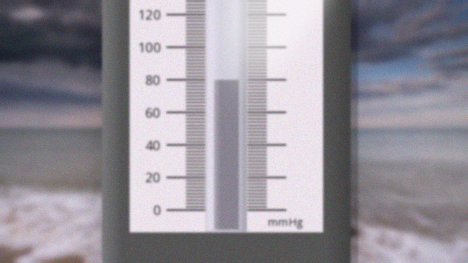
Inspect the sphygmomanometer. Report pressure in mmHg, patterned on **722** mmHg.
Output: **80** mmHg
